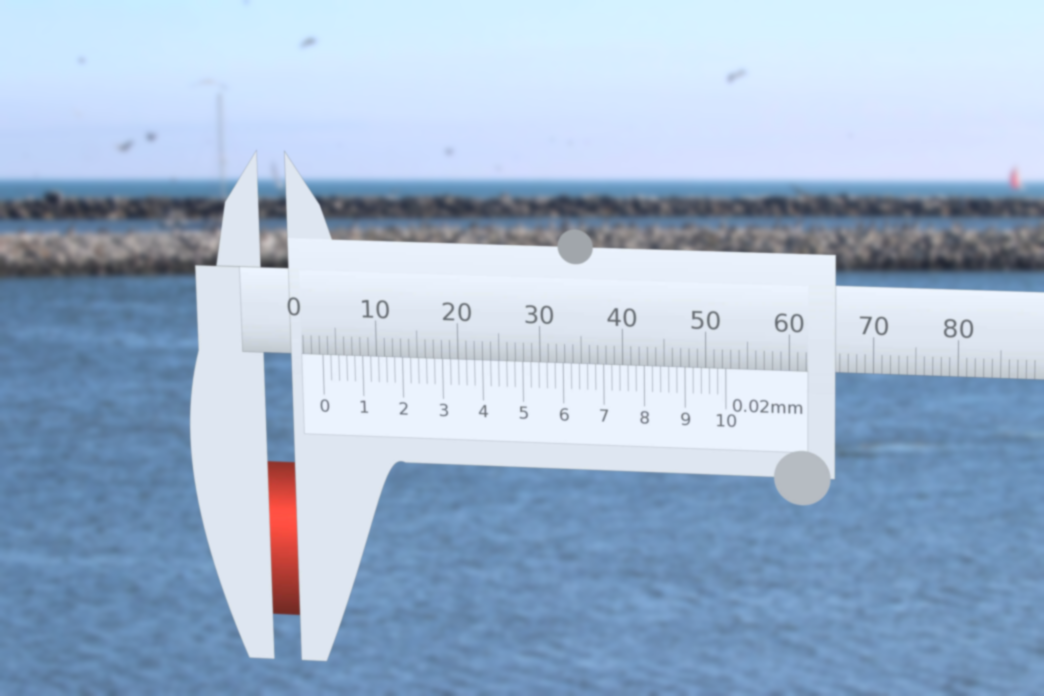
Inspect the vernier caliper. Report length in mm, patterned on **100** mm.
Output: **3.4** mm
